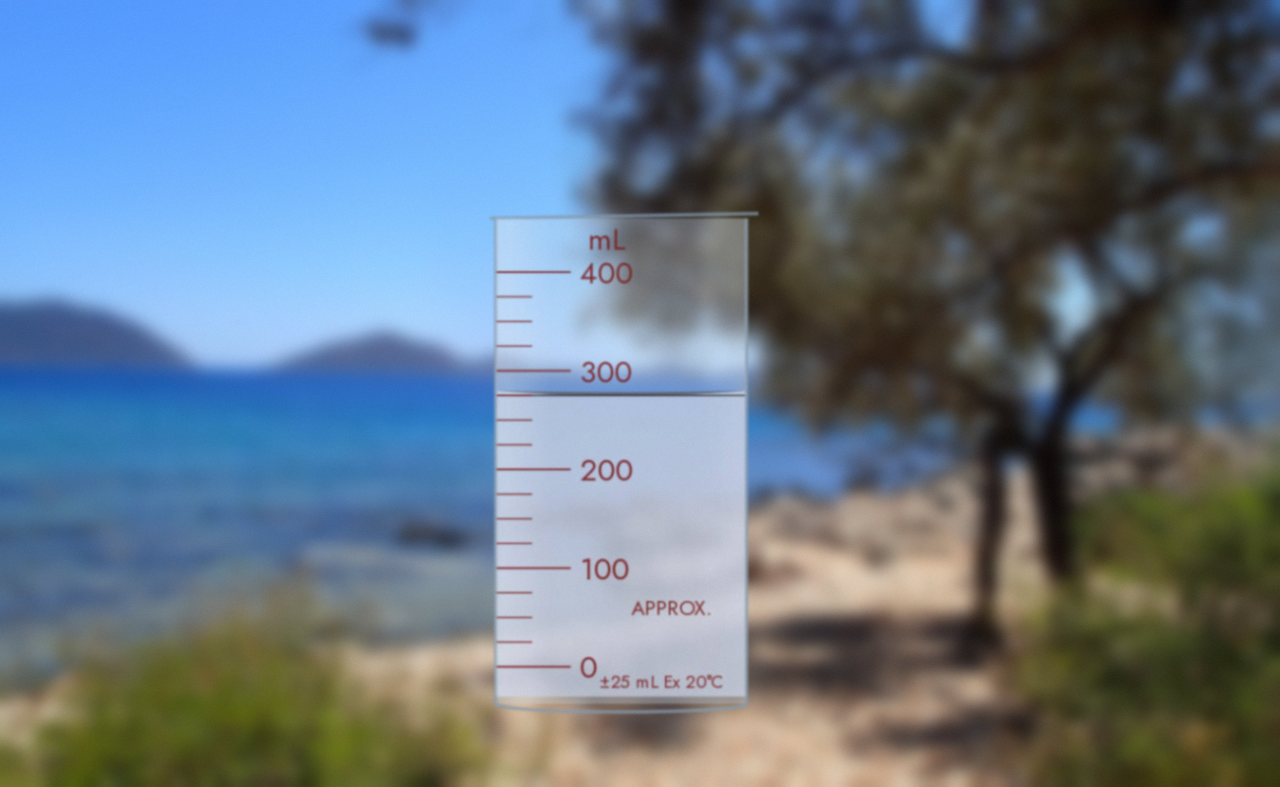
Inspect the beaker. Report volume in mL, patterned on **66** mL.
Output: **275** mL
